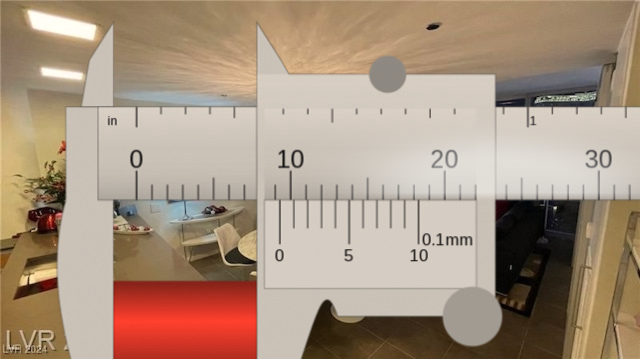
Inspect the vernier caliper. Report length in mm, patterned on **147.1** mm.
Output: **9.3** mm
